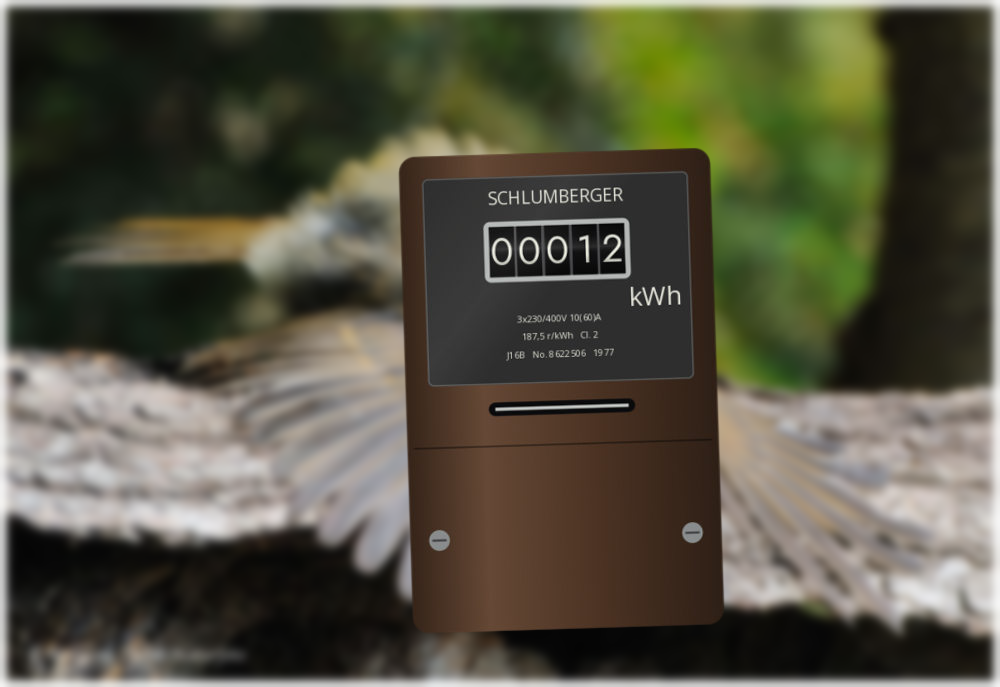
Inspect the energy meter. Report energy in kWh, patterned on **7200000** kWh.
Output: **12** kWh
